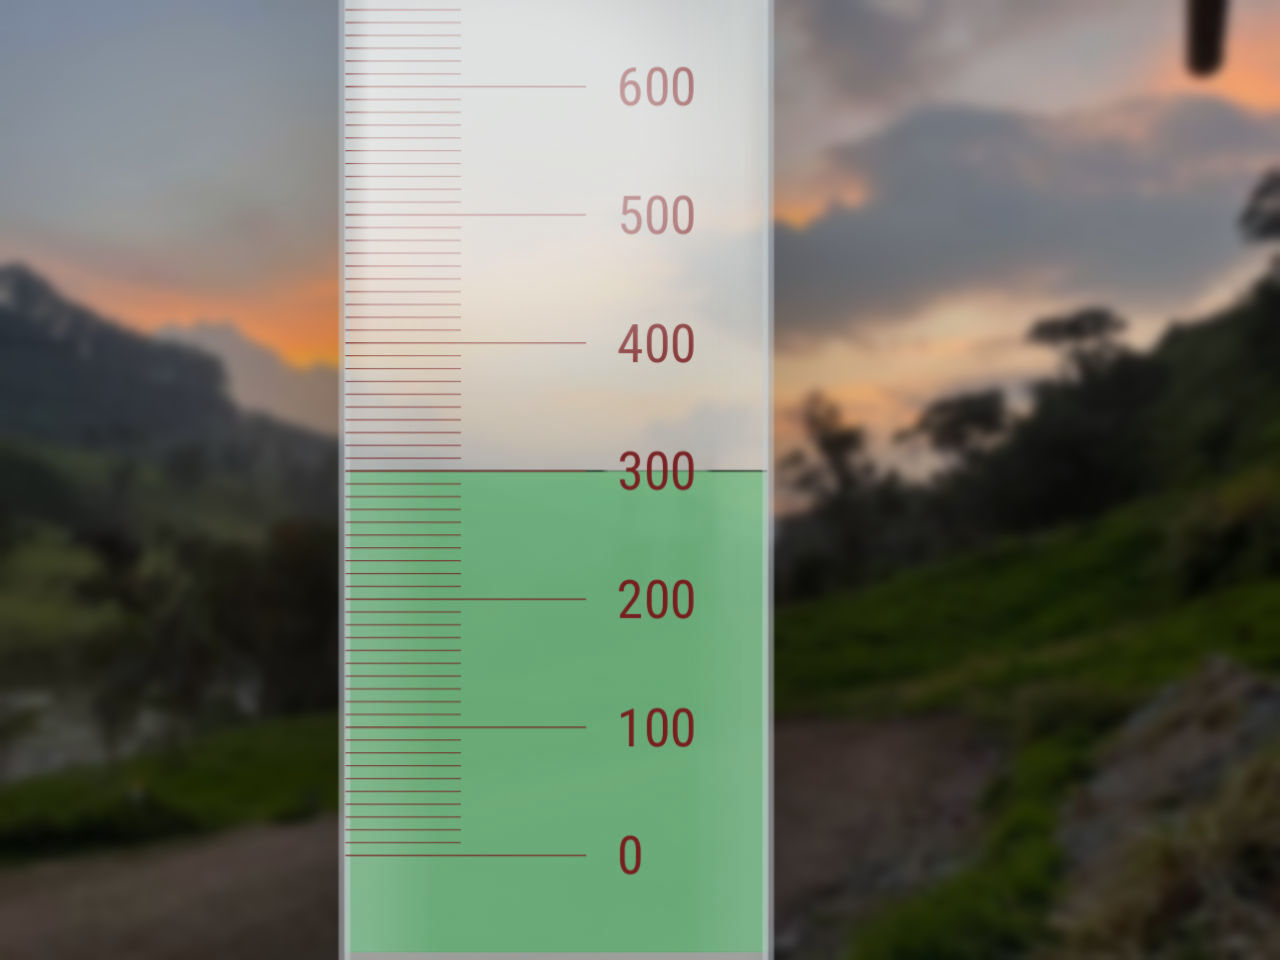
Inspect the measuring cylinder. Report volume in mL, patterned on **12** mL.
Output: **300** mL
